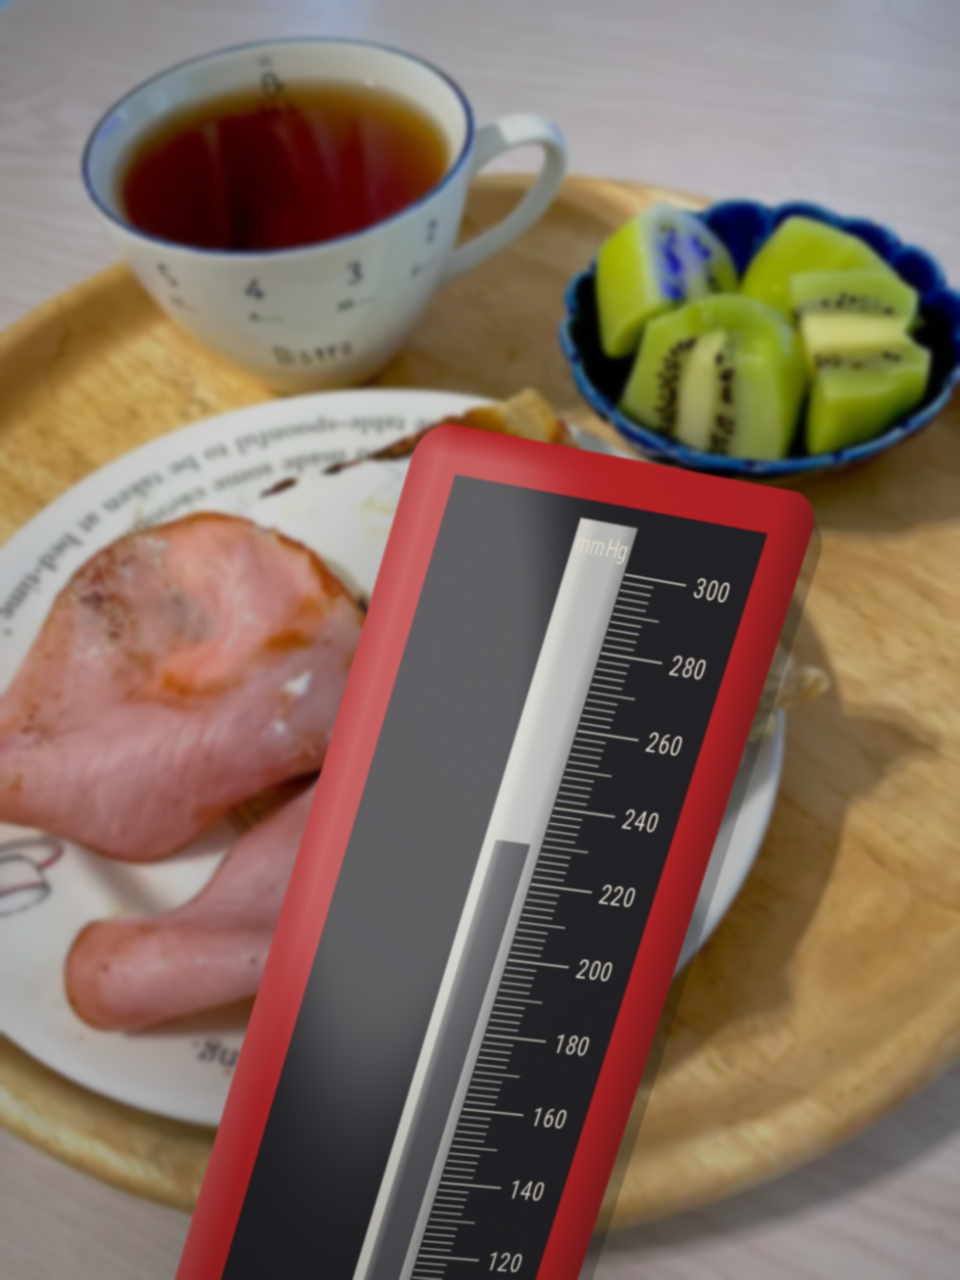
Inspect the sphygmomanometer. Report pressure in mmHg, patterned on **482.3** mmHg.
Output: **230** mmHg
